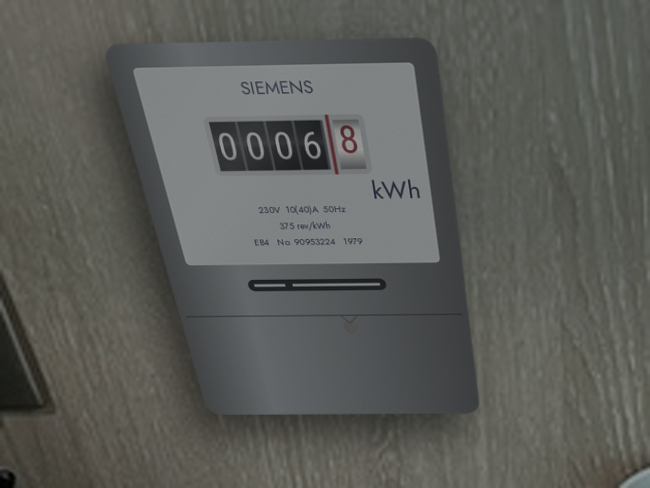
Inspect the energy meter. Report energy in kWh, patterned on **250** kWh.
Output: **6.8** kWh
